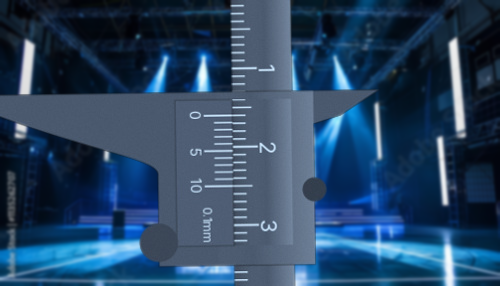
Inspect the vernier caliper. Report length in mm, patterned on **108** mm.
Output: **16.0** mm
